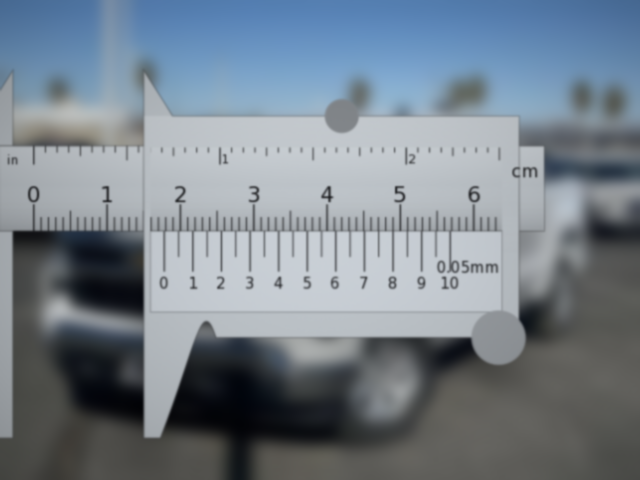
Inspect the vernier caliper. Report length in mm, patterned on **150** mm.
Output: **17.8** mm
